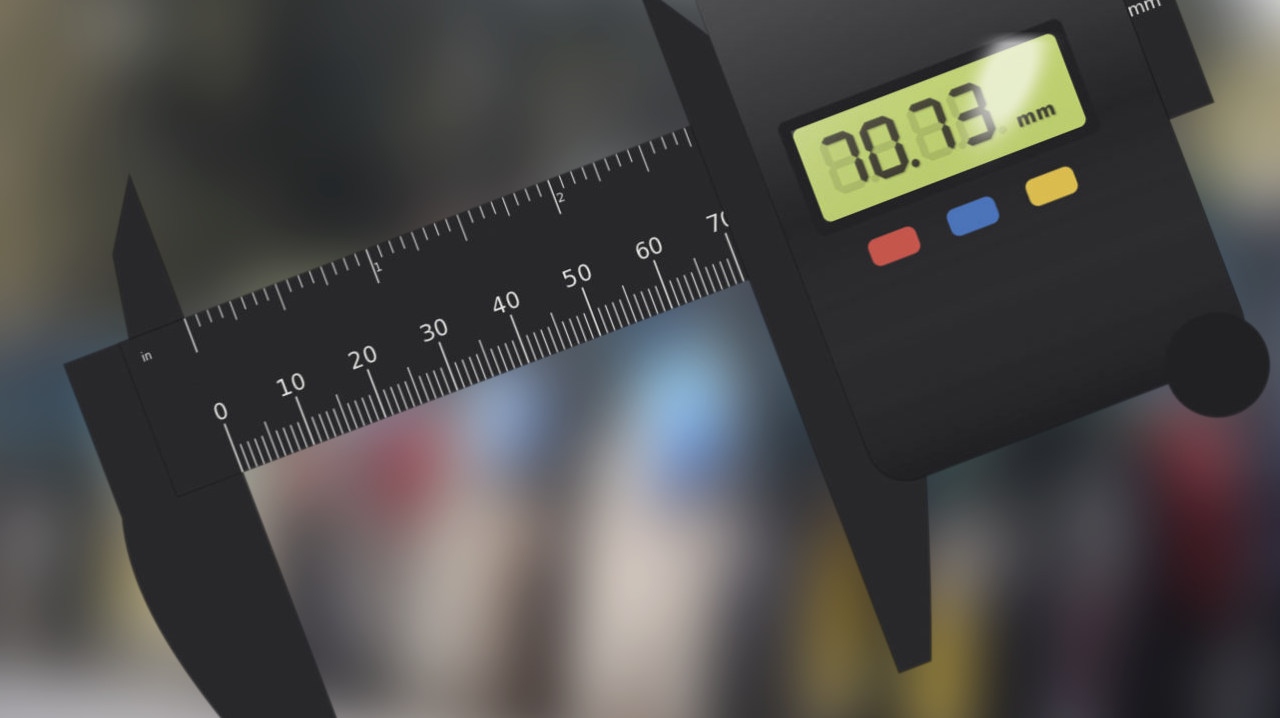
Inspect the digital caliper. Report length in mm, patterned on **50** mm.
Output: **70.73** mm
